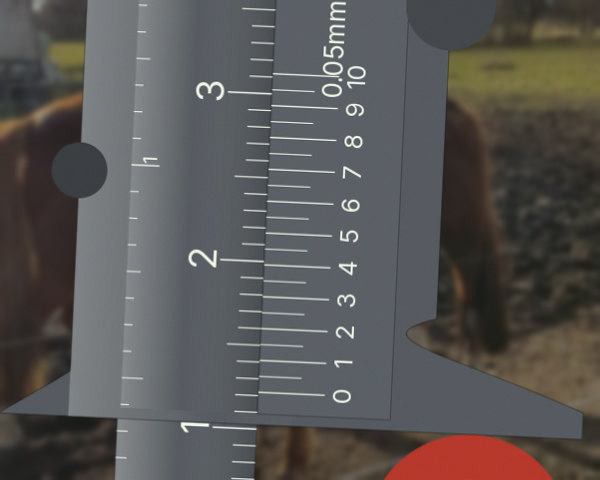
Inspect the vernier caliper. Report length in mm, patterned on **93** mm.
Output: **12.2** mm
